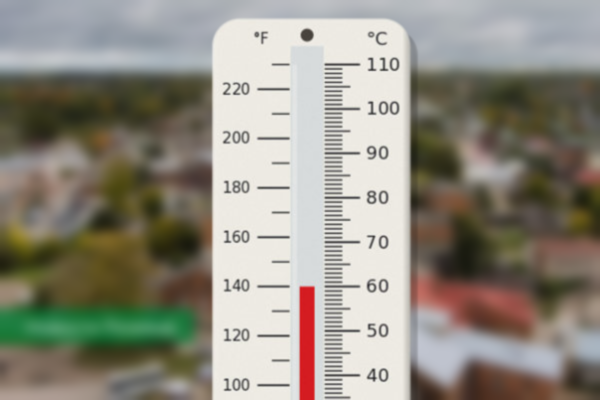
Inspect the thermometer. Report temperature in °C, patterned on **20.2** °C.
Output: **60** °C
